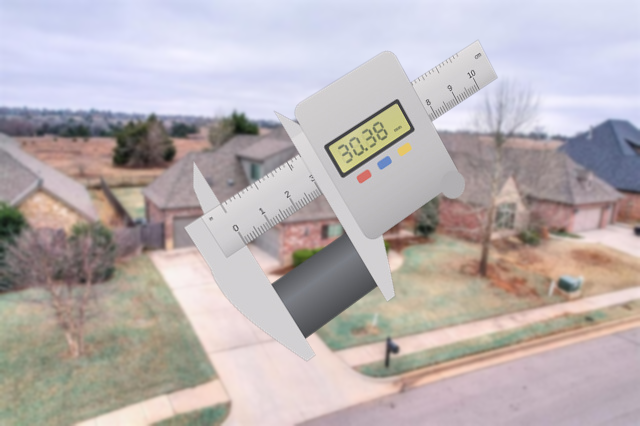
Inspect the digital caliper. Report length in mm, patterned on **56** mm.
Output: **30.38** mm
